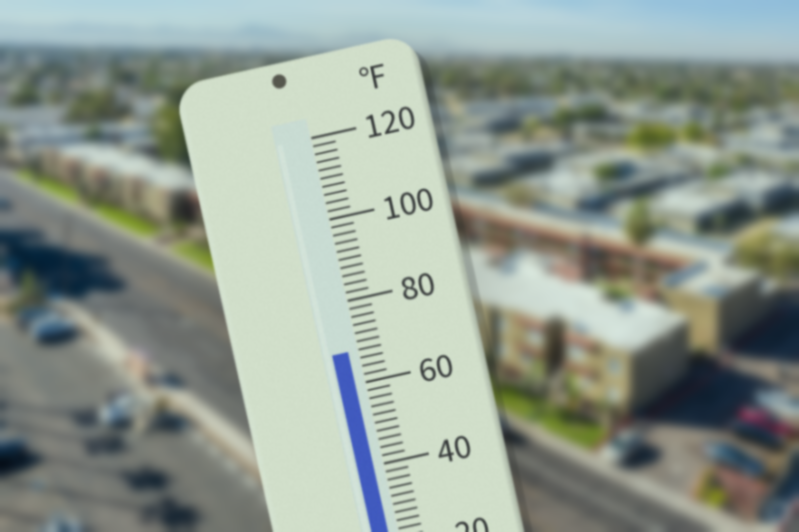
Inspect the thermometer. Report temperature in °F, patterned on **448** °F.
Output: **68** °F
